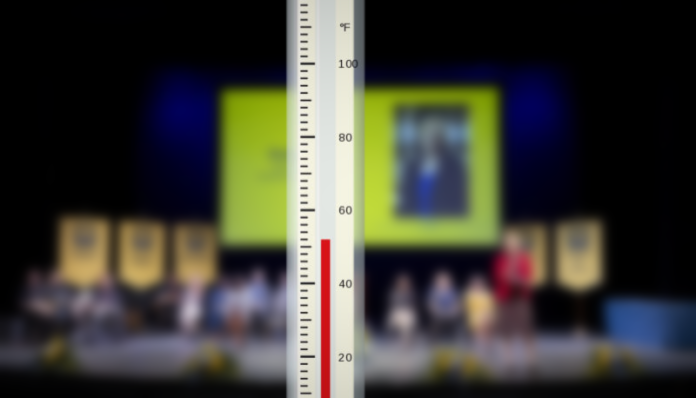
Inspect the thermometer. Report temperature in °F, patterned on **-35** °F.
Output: **52** °F
